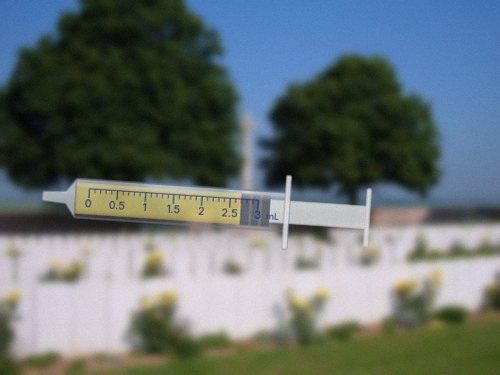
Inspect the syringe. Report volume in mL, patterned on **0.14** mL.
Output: **2.7** mL
